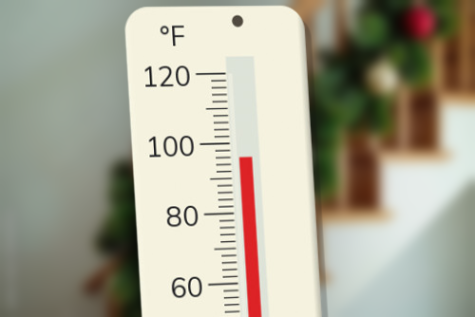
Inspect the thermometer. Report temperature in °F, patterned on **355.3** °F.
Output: **96** °F
